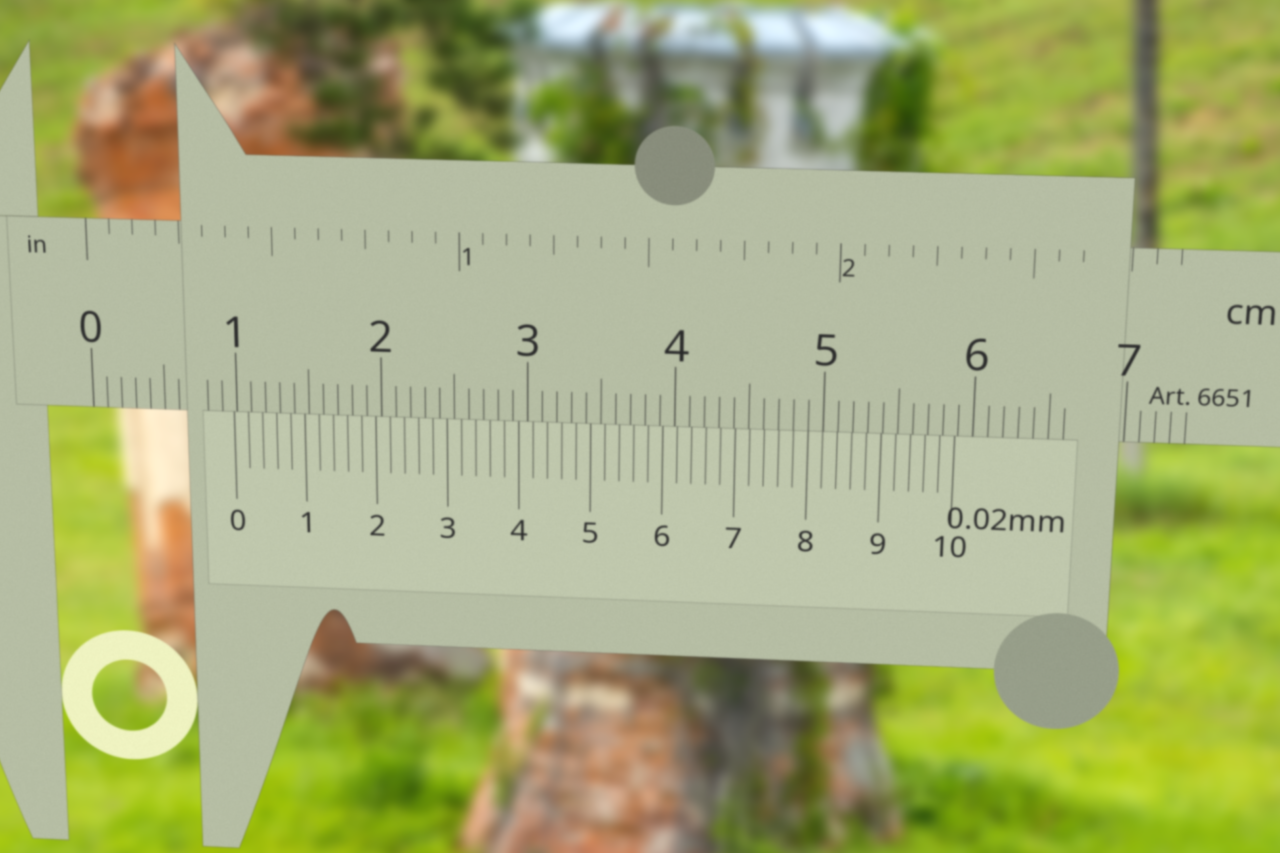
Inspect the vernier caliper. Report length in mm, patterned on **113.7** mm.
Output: **9.8** mm
